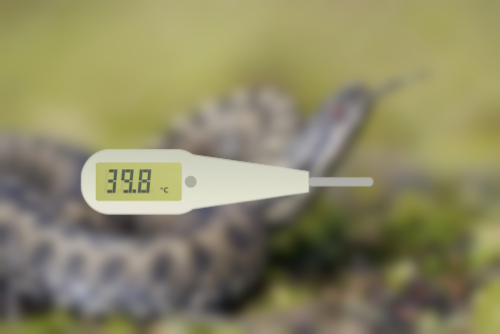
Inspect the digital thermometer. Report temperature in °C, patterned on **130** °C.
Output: **39.8** °C
